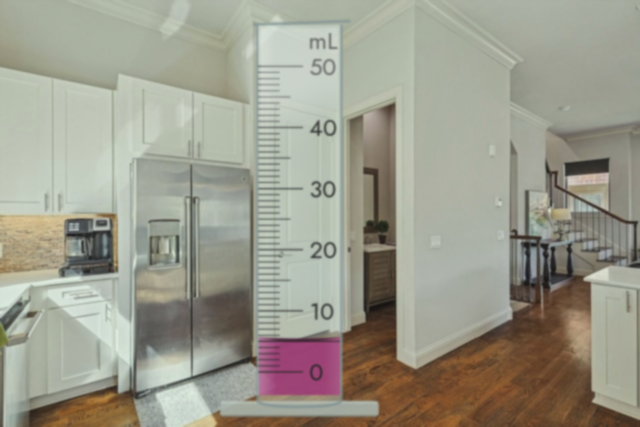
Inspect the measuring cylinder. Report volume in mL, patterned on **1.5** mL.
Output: **5** mL
